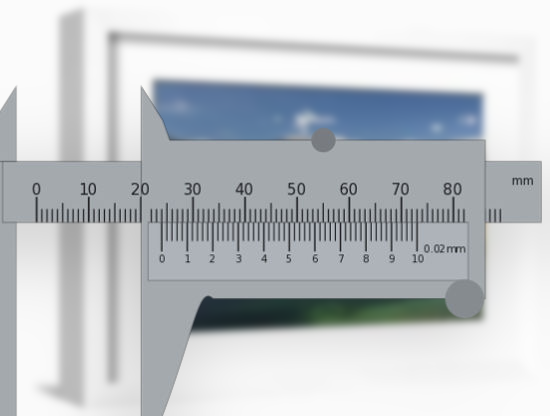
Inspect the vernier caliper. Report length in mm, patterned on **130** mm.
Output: **24.0** mm
